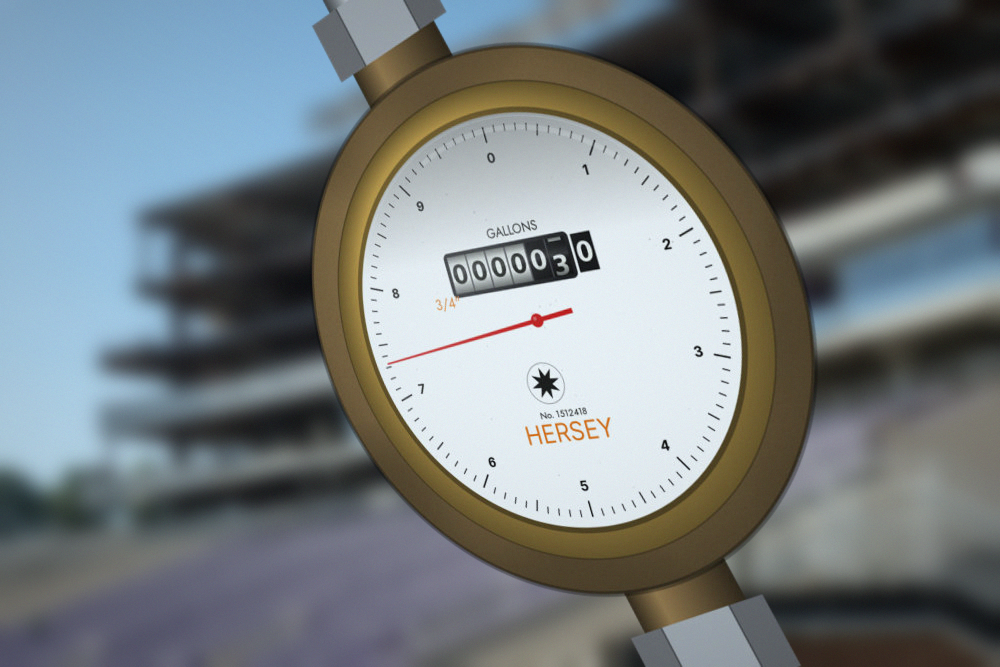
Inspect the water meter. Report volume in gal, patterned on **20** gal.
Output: **27.3** gal
